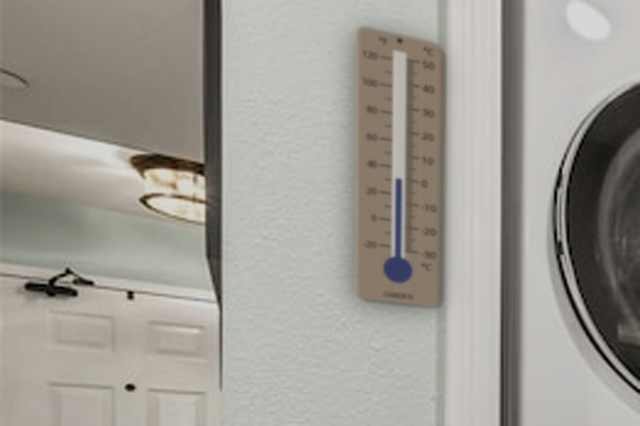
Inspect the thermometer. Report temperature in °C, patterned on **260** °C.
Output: **0** °C
